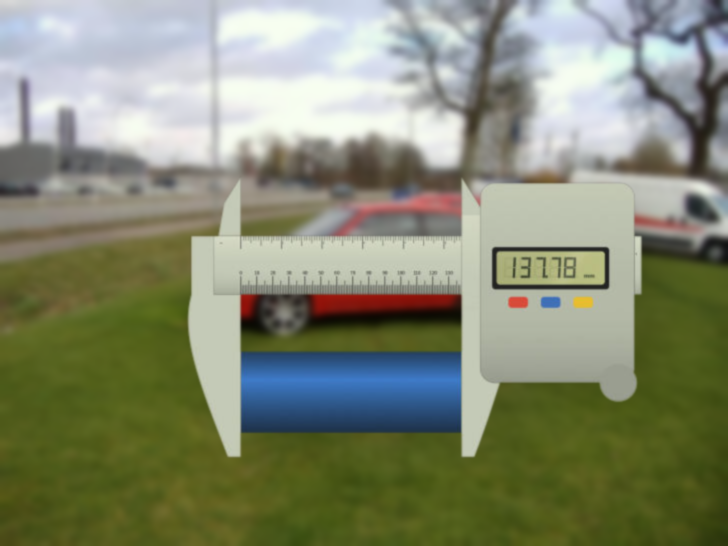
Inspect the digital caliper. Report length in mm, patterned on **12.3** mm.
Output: **137.78** mm
